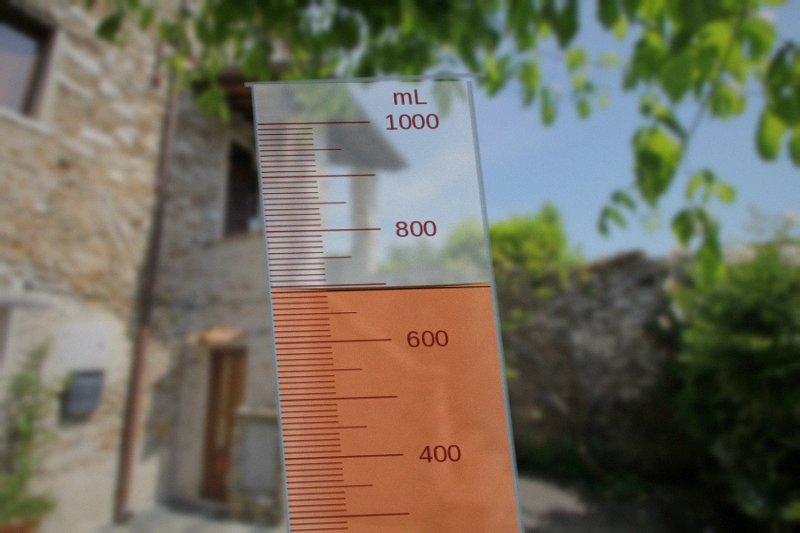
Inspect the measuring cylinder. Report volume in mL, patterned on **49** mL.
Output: **690** mL
